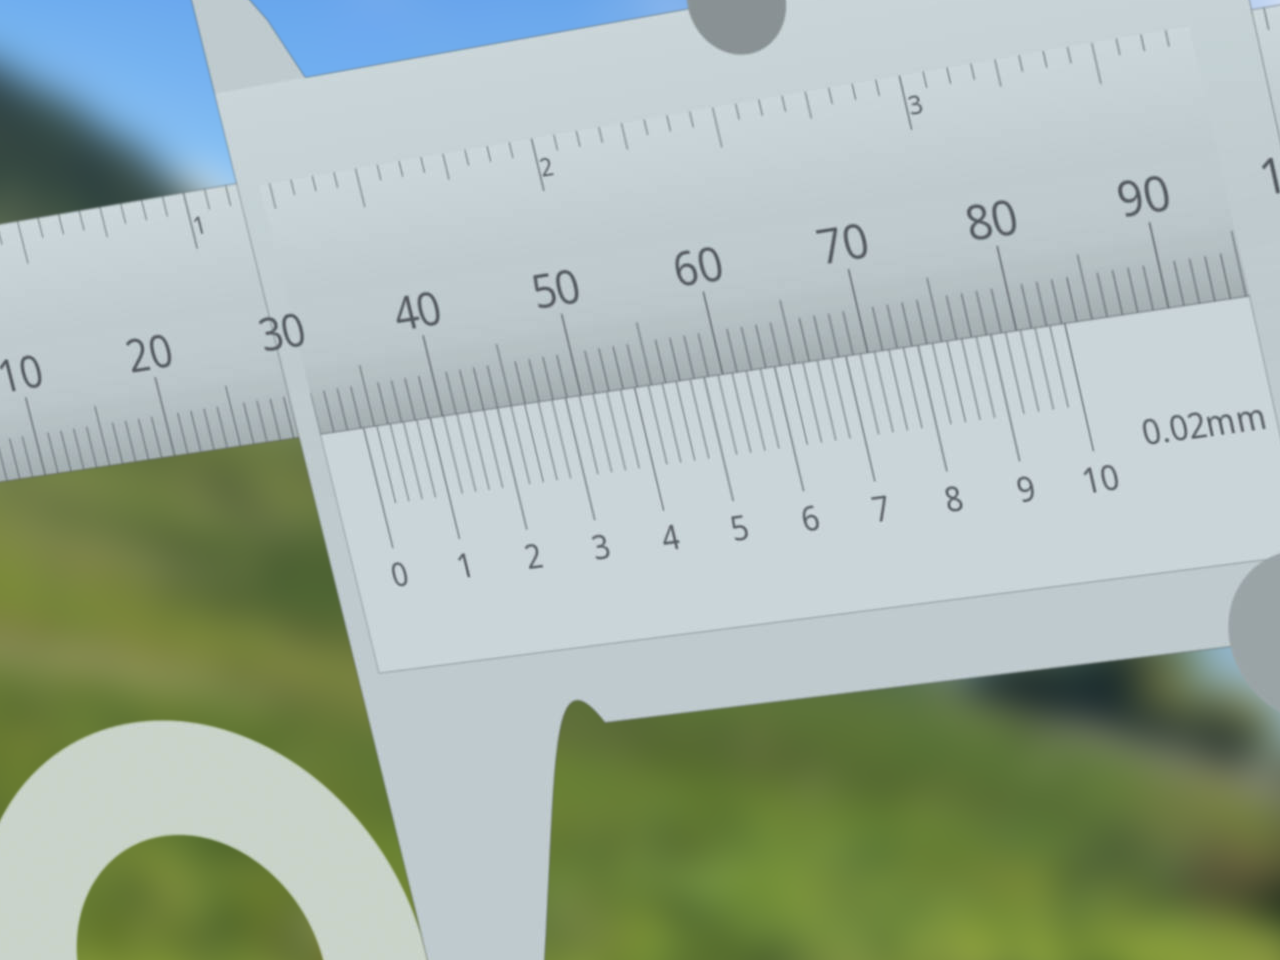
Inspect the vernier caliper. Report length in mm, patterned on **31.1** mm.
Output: **34.2** mm
